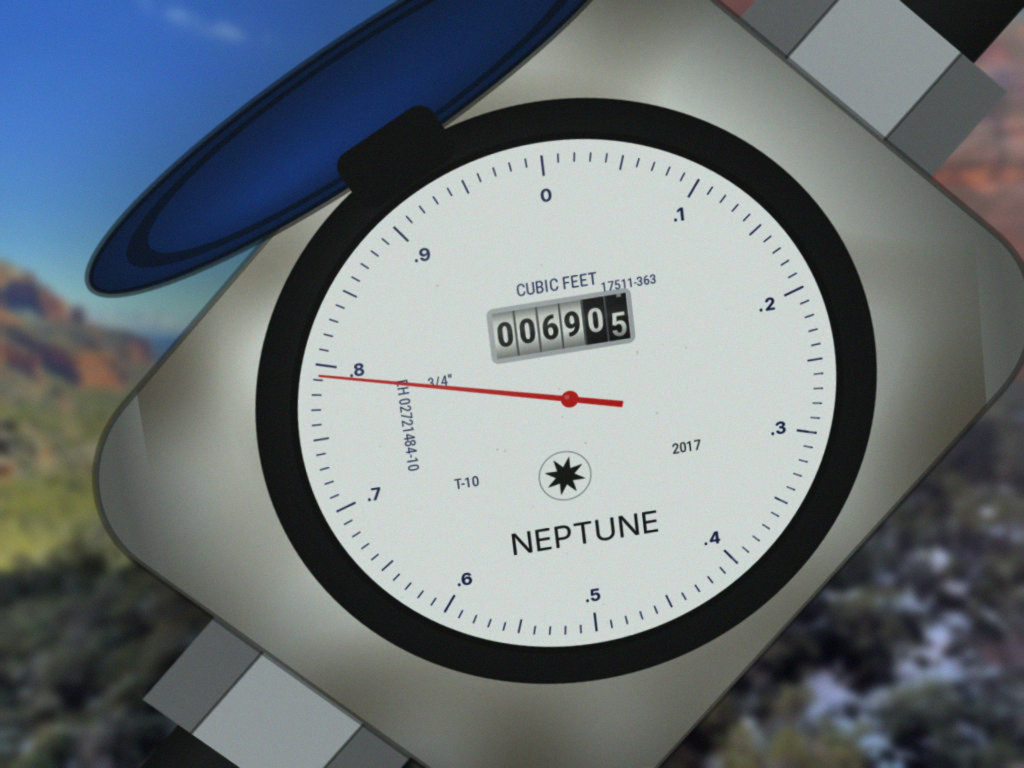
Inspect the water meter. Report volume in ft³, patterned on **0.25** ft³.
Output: **6904.79** ft³
